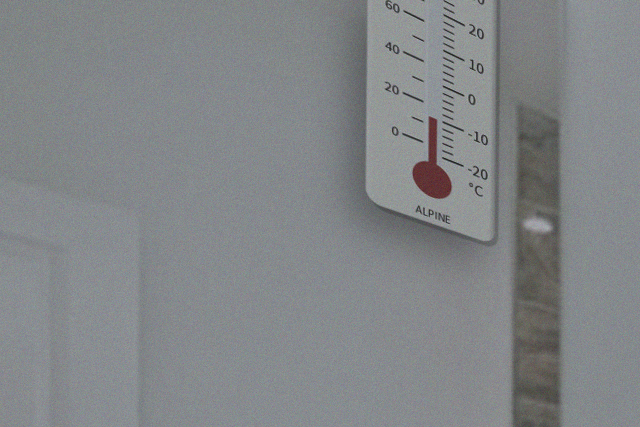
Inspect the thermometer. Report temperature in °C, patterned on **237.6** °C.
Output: **-10** °C
